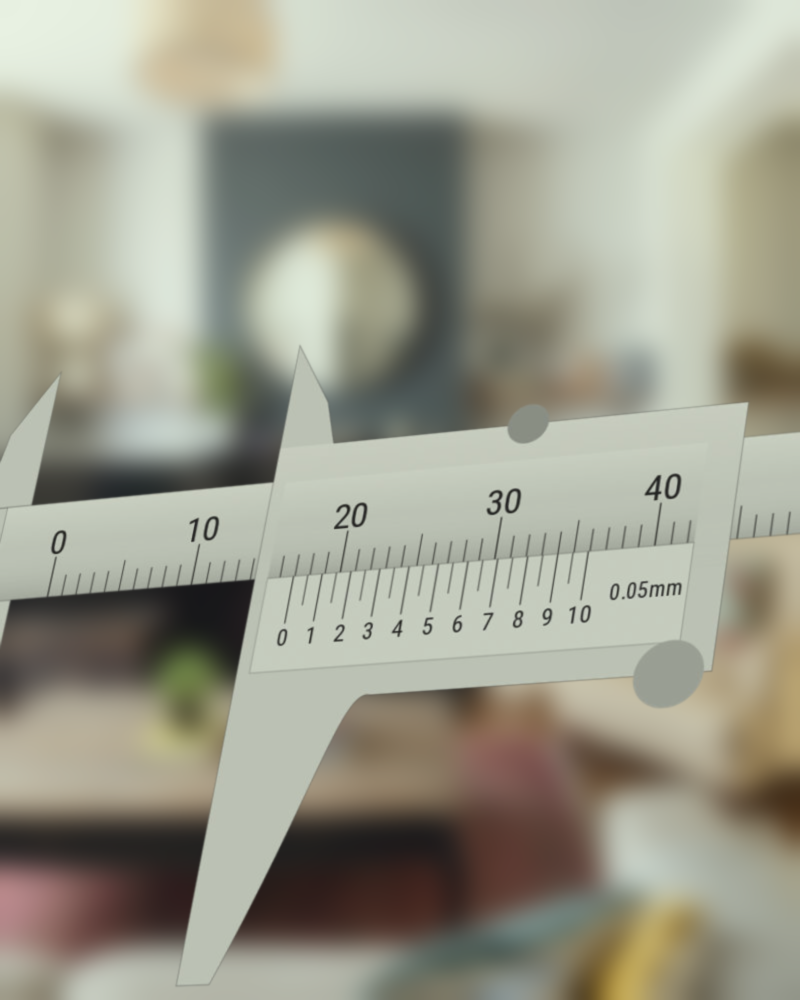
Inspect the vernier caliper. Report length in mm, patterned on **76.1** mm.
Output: **16.9** mm
